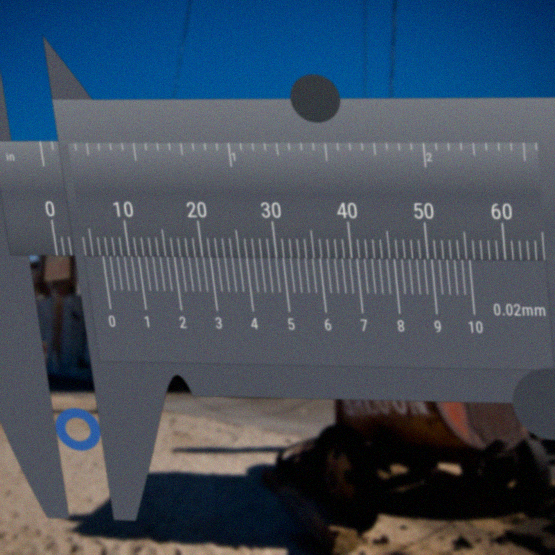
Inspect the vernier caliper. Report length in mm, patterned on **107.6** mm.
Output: **6.4** mm
